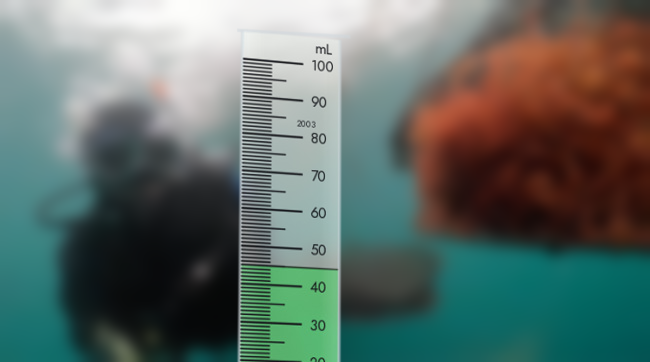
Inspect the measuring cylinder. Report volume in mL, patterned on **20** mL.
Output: **45** mL
